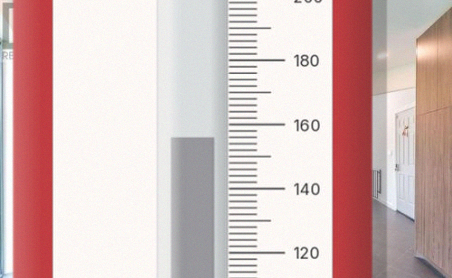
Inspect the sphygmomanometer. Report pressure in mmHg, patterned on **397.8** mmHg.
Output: **156** mmHg
